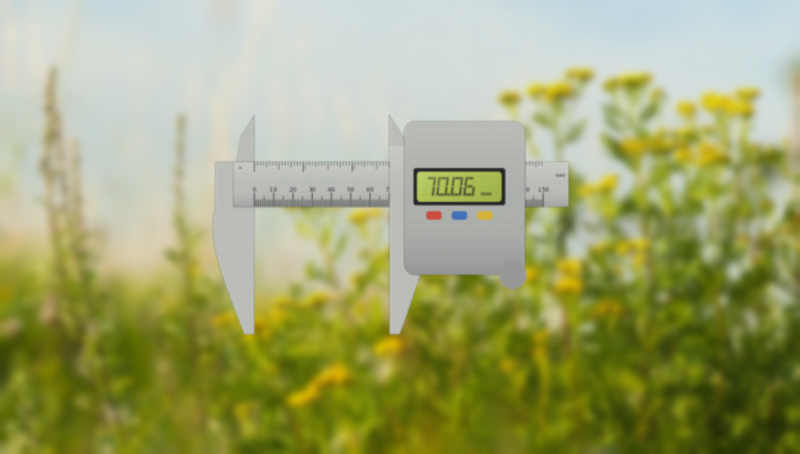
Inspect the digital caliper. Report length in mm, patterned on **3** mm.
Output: **70.06** mm
